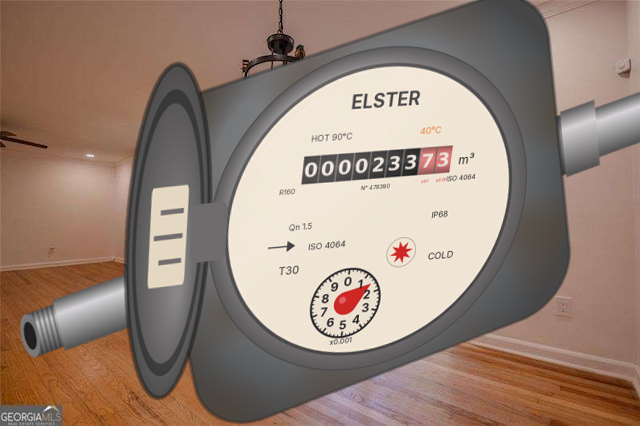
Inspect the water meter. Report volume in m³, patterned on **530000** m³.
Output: **233.731** m³
